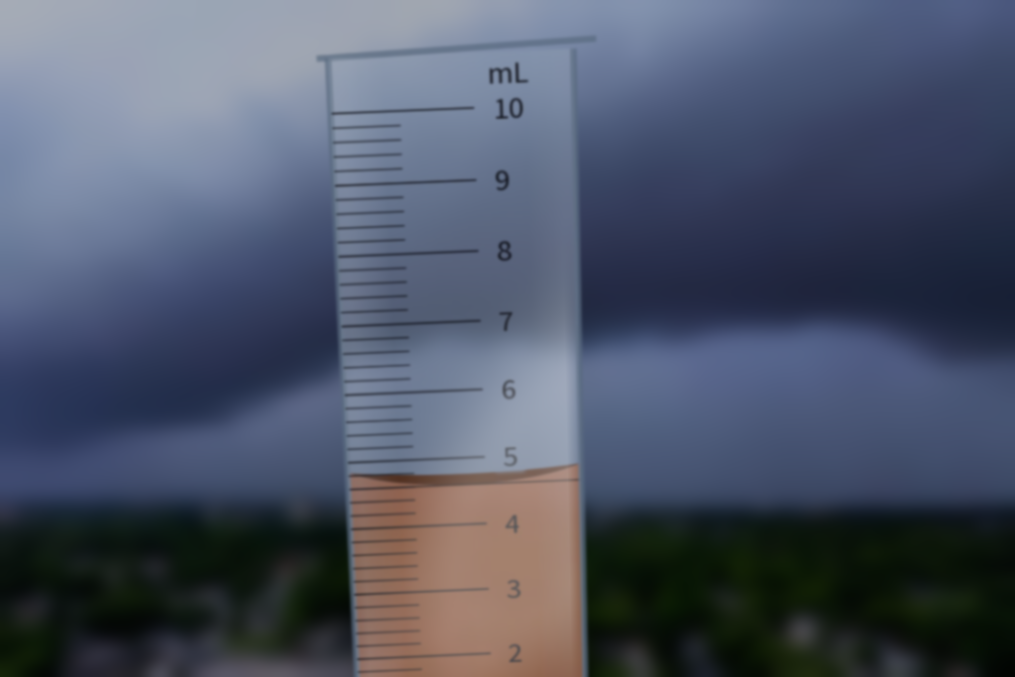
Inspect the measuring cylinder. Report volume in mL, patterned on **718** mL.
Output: **4.6** mL
